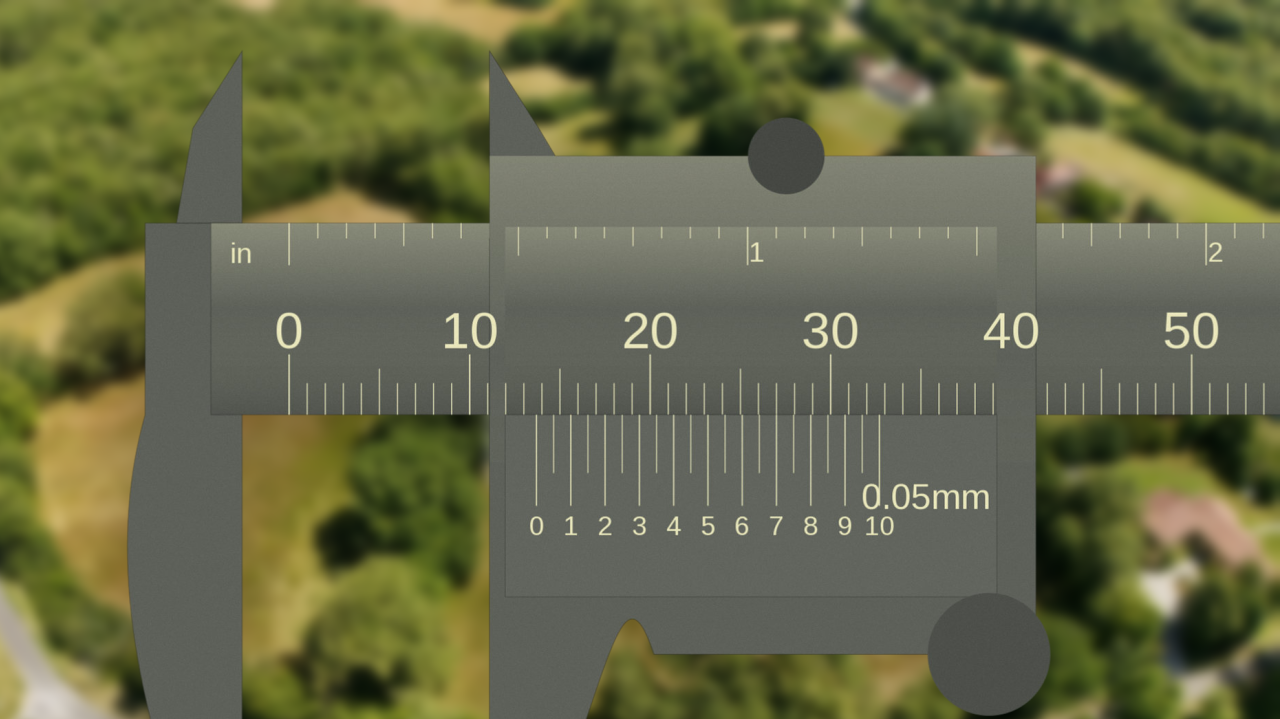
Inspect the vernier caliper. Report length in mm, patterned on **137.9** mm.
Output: **13.7** mm
